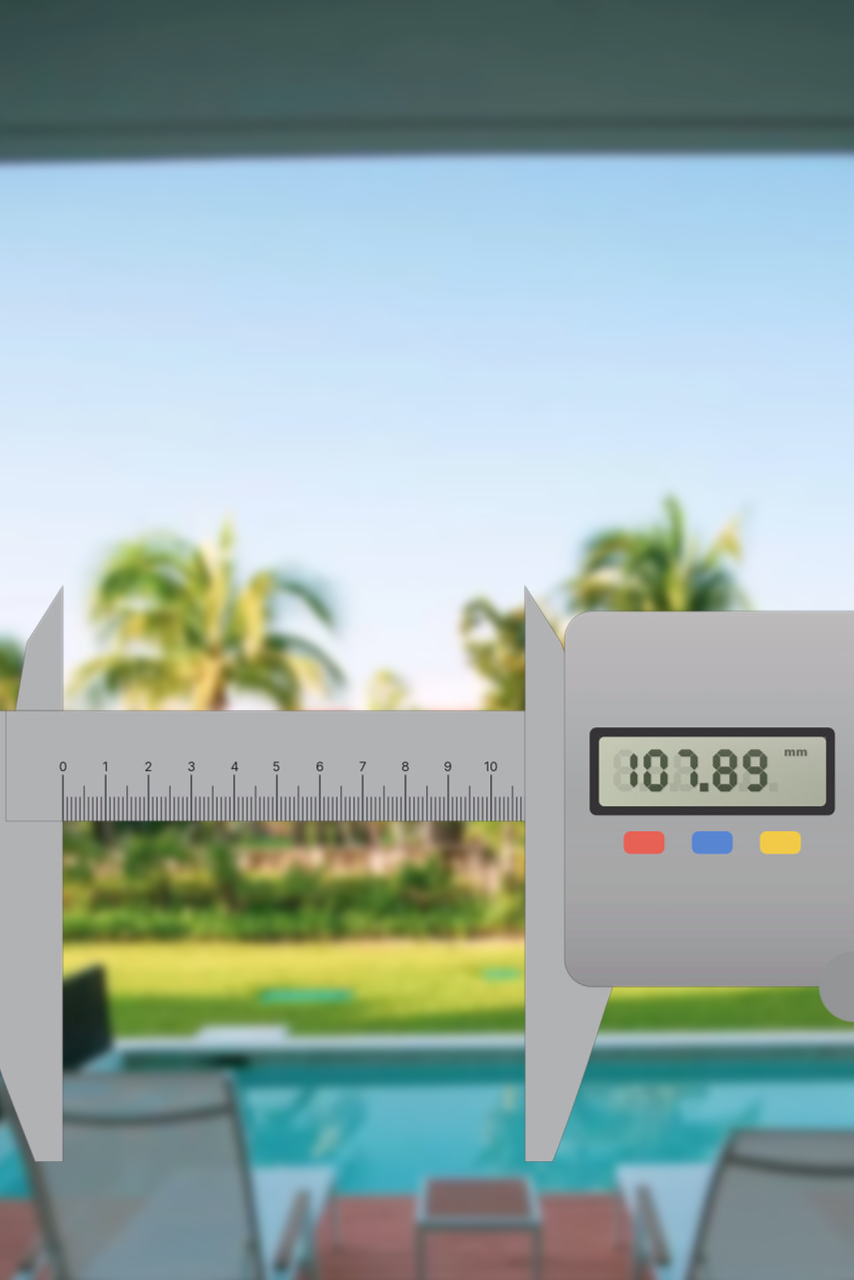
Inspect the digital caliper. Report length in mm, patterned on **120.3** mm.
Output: **107.89** mm
